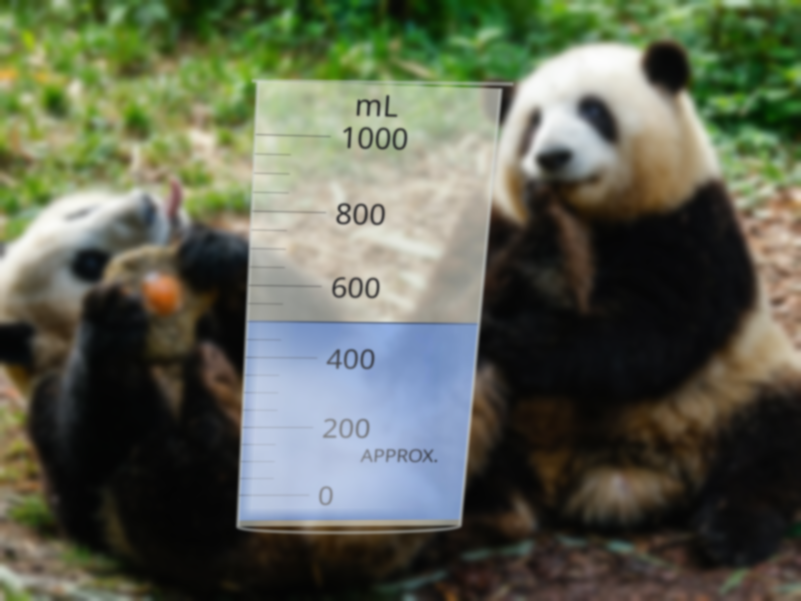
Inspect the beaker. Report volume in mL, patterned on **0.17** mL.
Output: **500** mL
